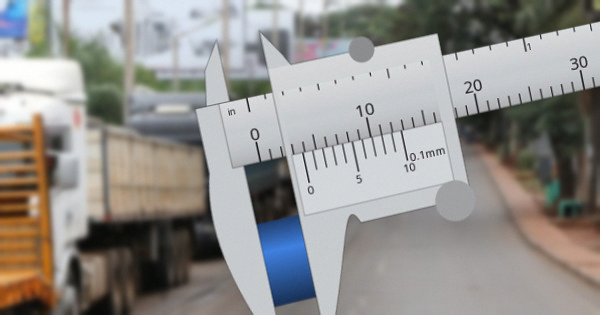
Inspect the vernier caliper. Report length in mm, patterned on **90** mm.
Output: **3.8** mm
